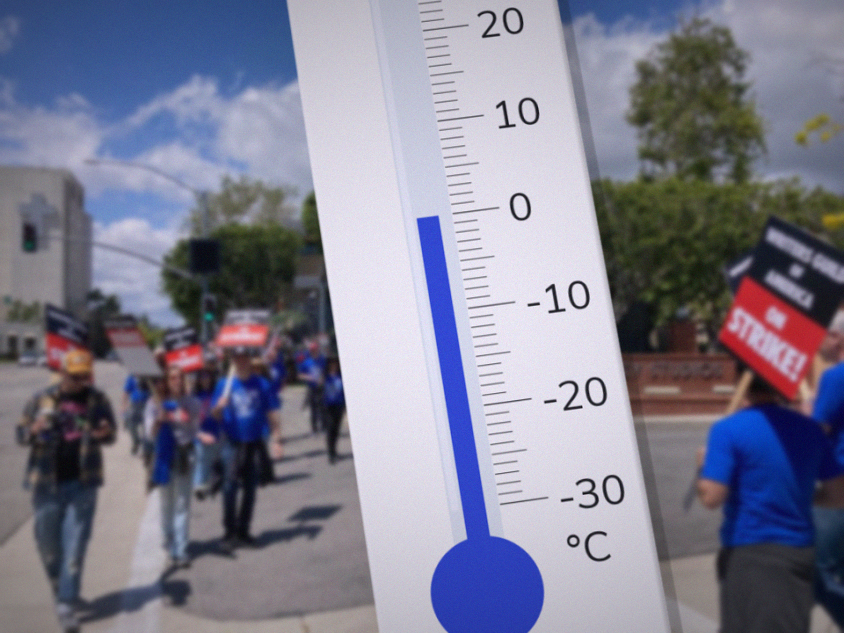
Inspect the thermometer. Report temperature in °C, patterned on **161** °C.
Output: **0** °C
